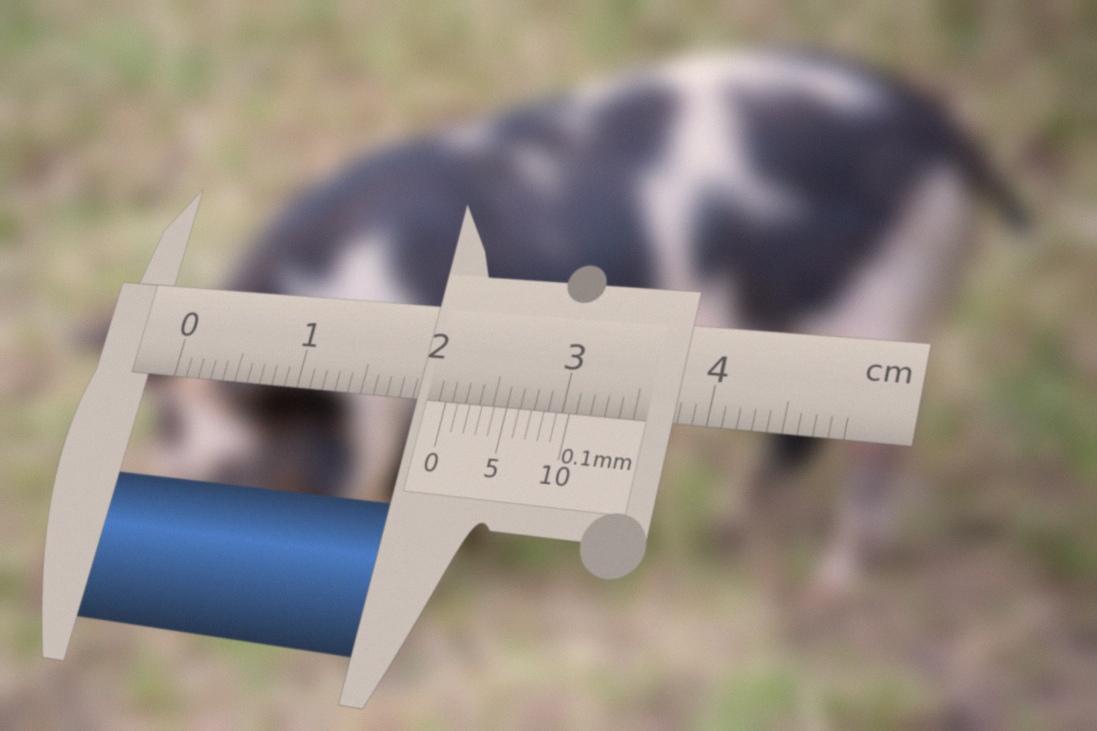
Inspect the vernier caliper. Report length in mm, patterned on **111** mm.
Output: **21.5** mm
